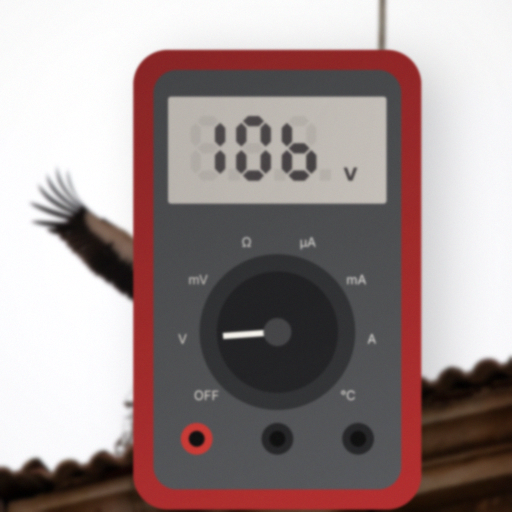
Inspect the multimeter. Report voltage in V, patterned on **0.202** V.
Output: **106** V
